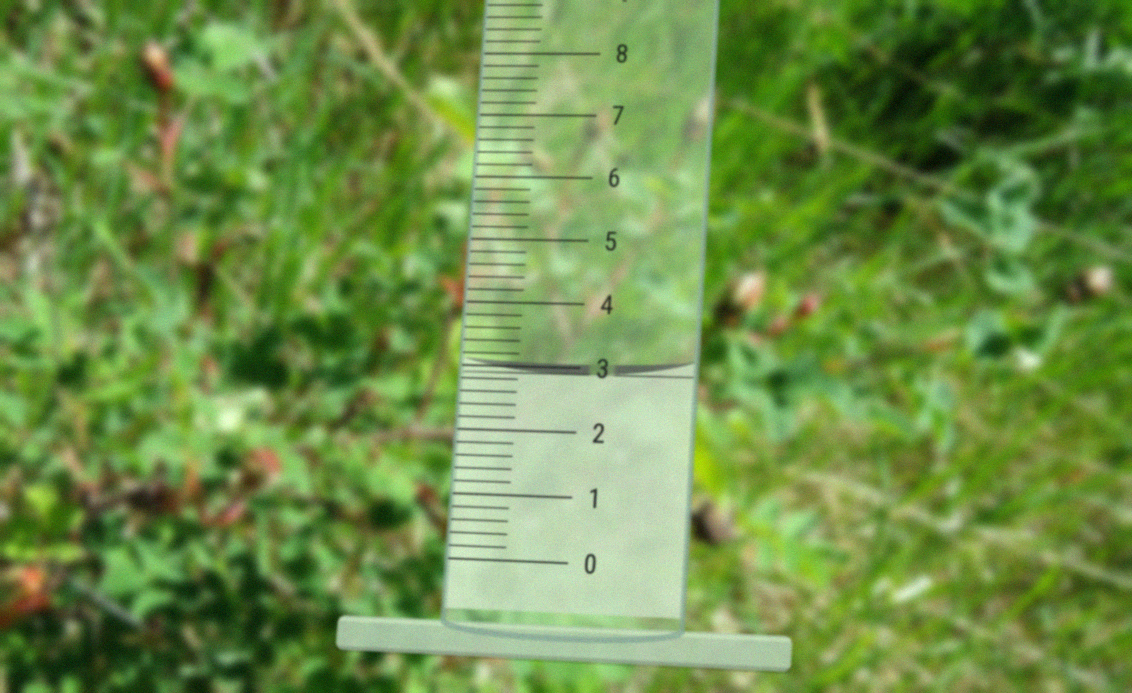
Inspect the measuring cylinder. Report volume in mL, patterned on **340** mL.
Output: **2.9** mL
